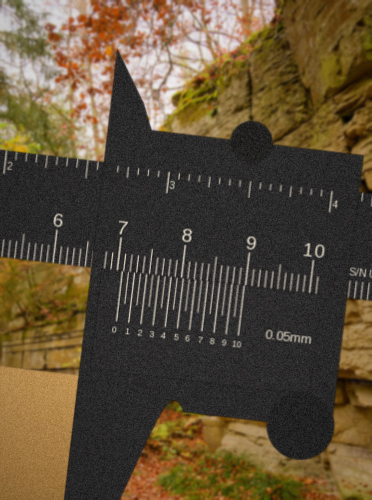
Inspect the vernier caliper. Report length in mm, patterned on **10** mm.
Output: **70.8** mm
